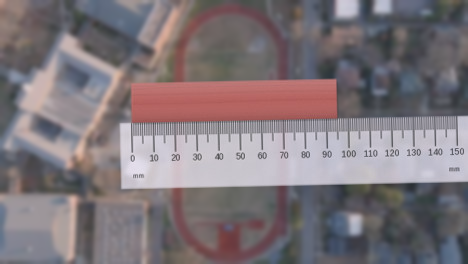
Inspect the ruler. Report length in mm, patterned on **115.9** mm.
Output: **95** mm
